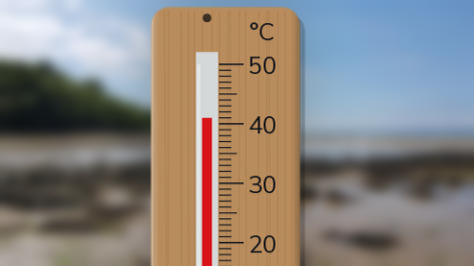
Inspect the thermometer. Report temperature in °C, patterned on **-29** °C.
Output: **41** °C
